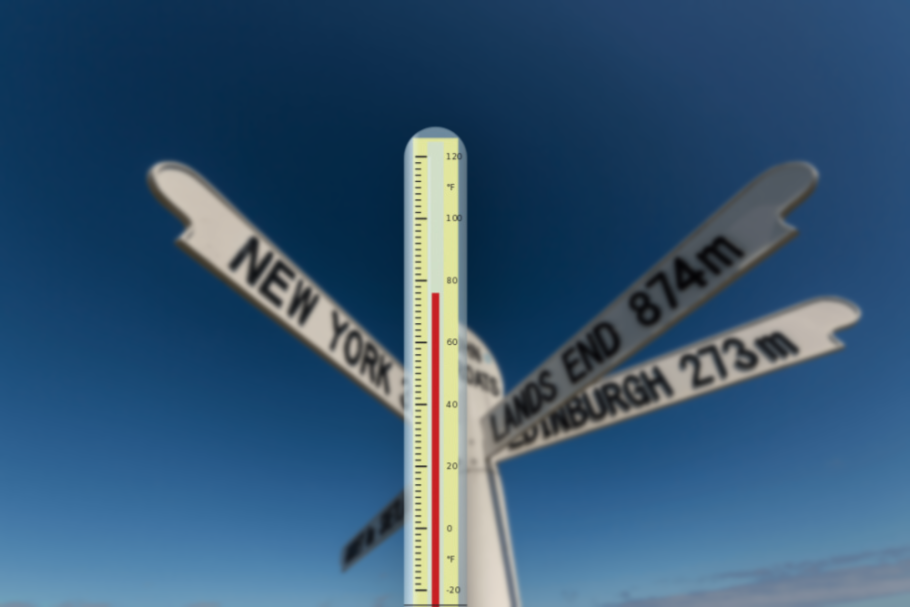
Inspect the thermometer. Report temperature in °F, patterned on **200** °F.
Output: **76** °F
